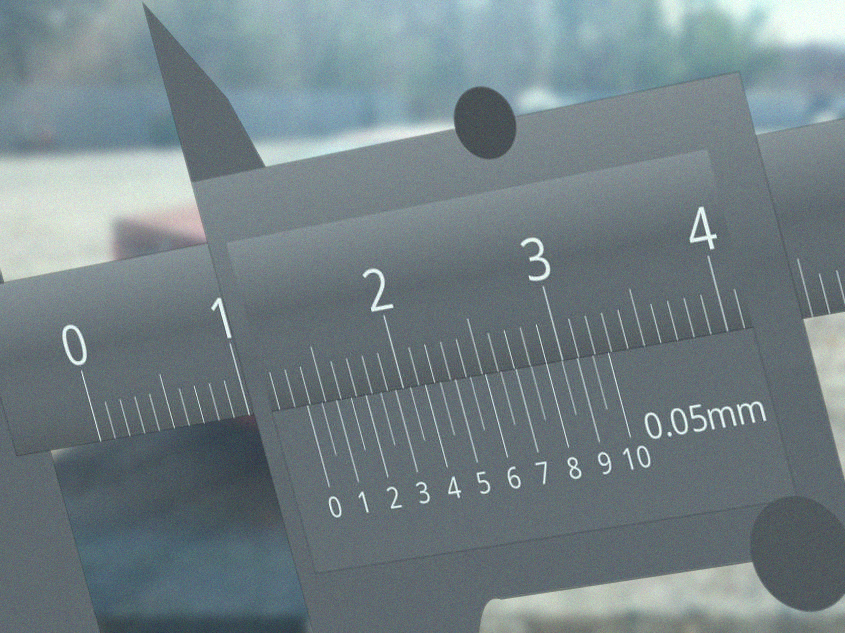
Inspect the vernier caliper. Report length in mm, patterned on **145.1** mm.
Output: **13.8** mm
